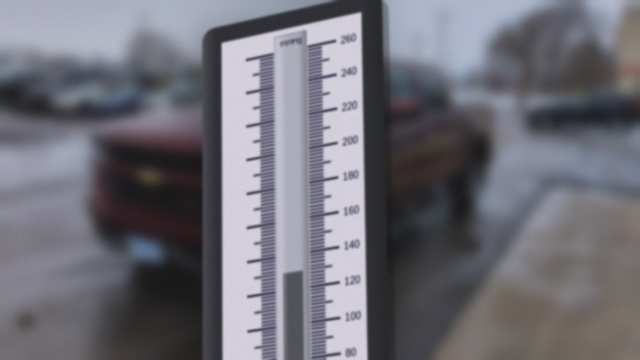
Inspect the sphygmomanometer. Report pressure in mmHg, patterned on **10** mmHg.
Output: **130** mmHg
